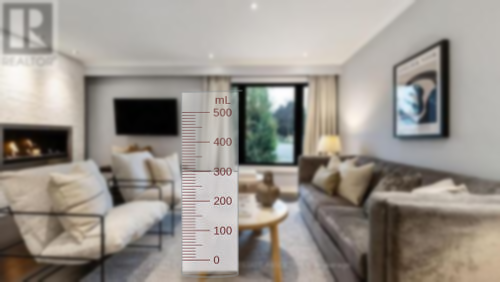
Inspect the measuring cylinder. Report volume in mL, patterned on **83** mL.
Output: **300** mL
